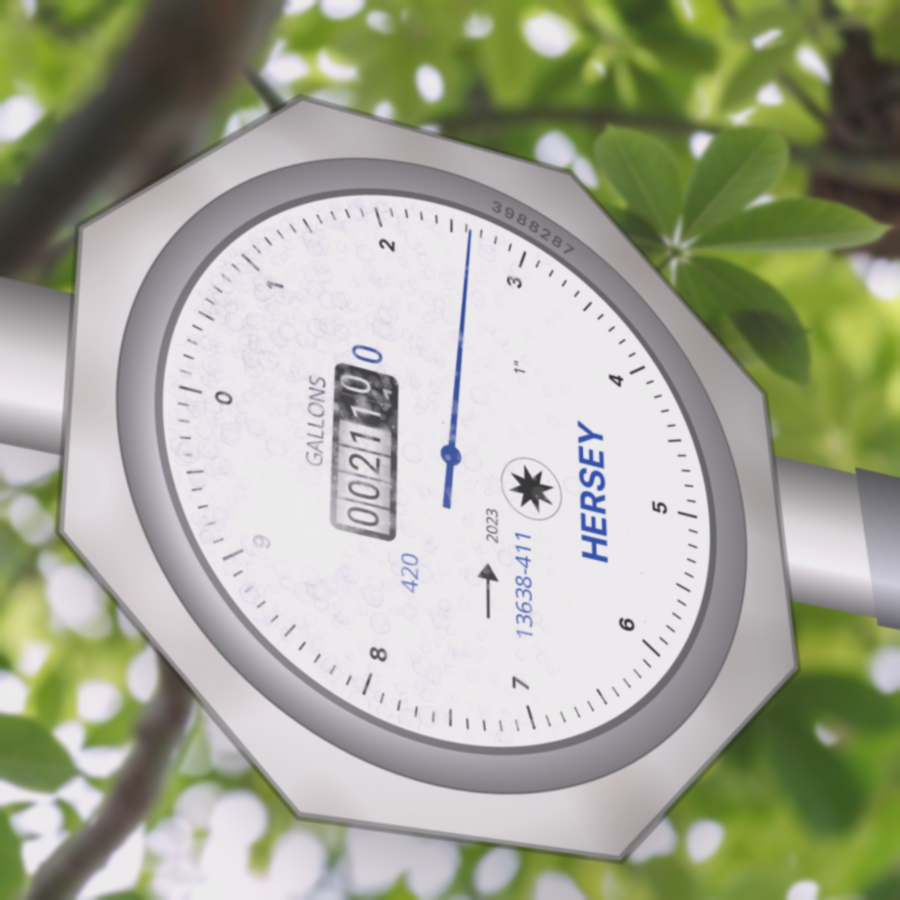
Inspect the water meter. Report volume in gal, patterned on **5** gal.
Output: **21102.6** gal
